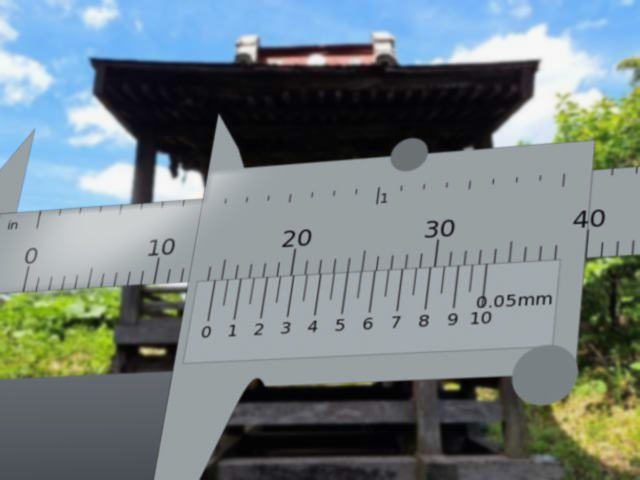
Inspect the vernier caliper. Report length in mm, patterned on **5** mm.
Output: **14.5** mm
